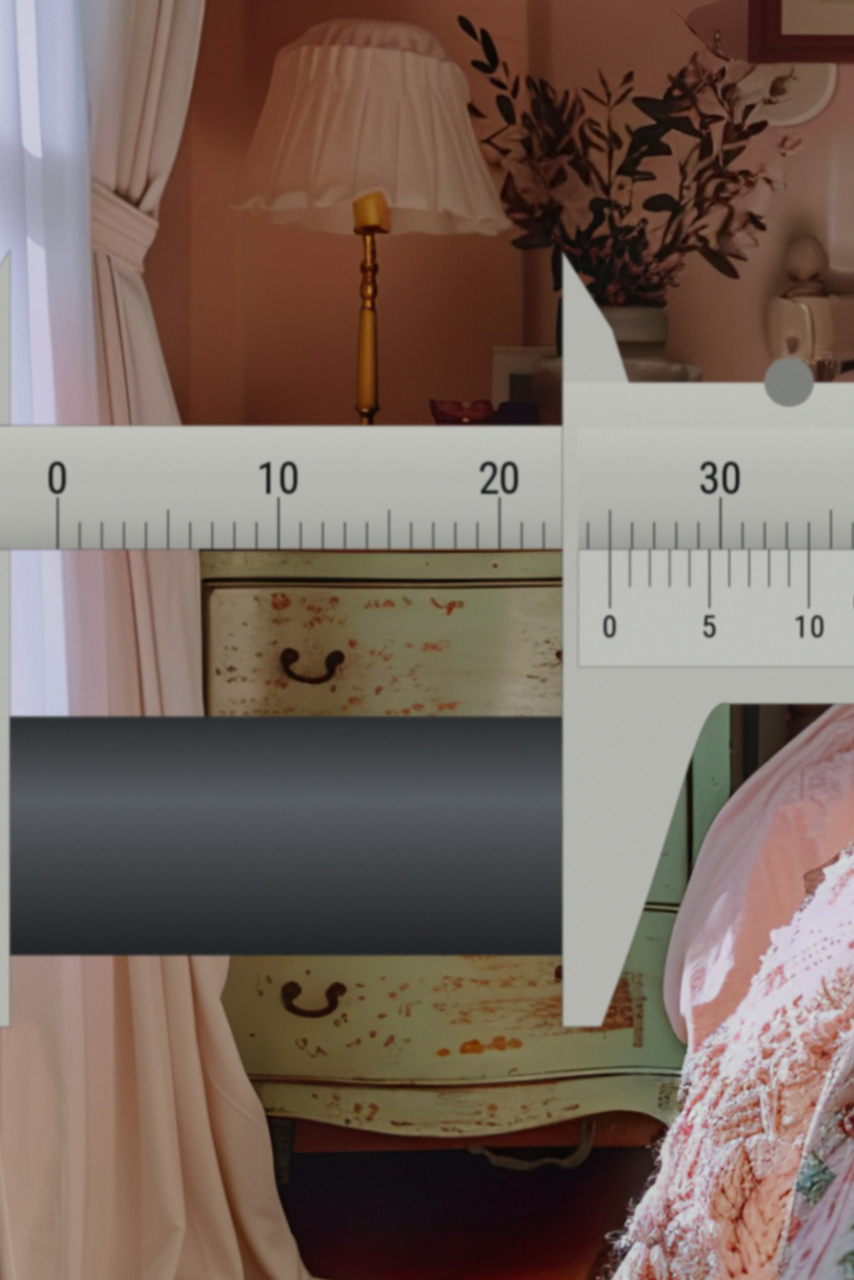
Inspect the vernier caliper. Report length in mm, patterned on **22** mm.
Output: **25.0** mm
